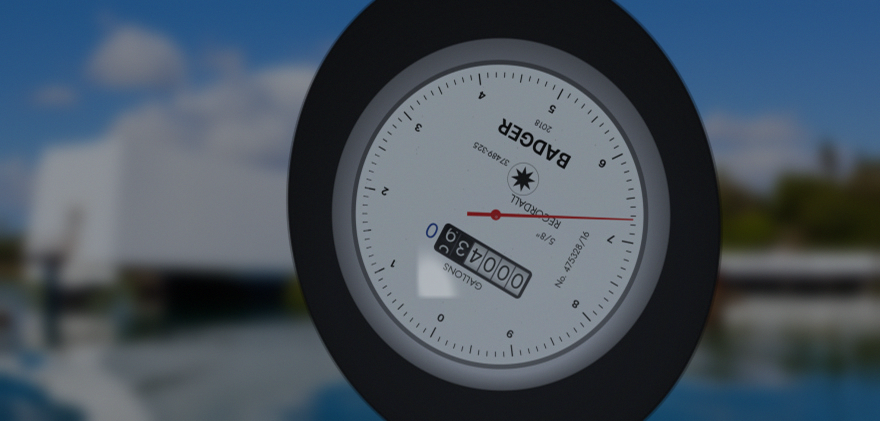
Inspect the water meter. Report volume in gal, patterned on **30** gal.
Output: **4386.7** gal
